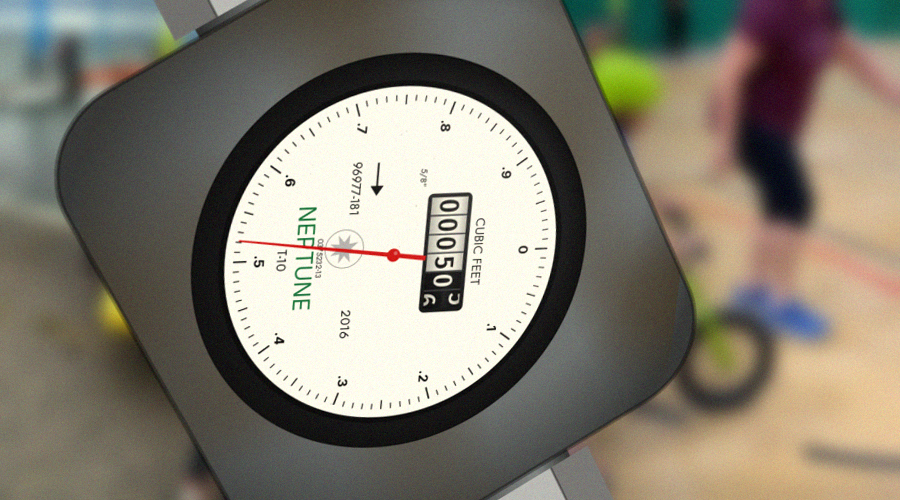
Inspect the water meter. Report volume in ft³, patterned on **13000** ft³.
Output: **505.52** ft³
